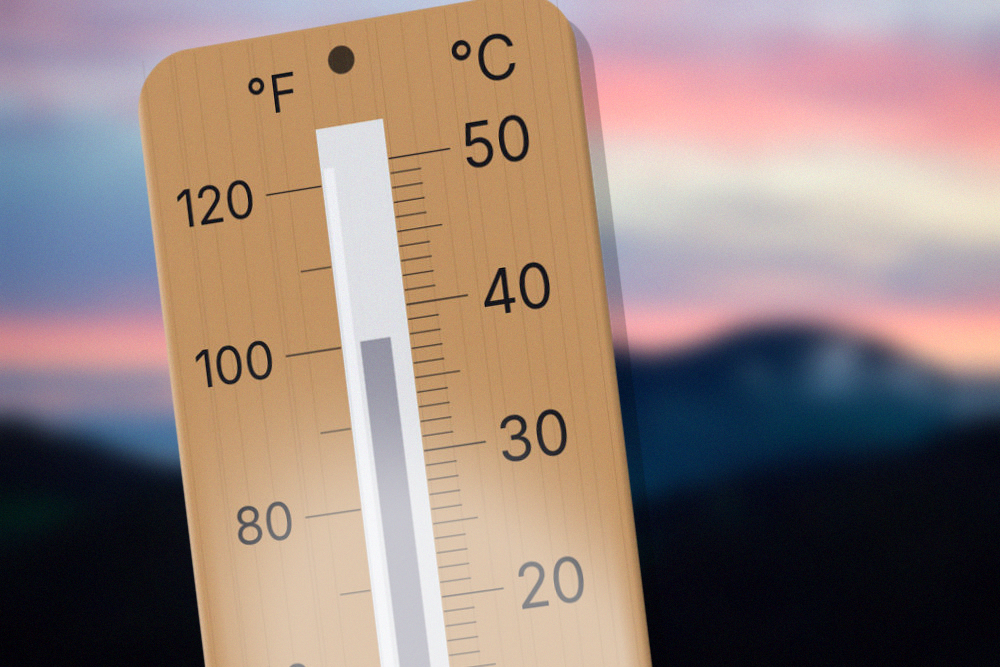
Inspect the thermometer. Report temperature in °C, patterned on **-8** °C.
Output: **38** °C
